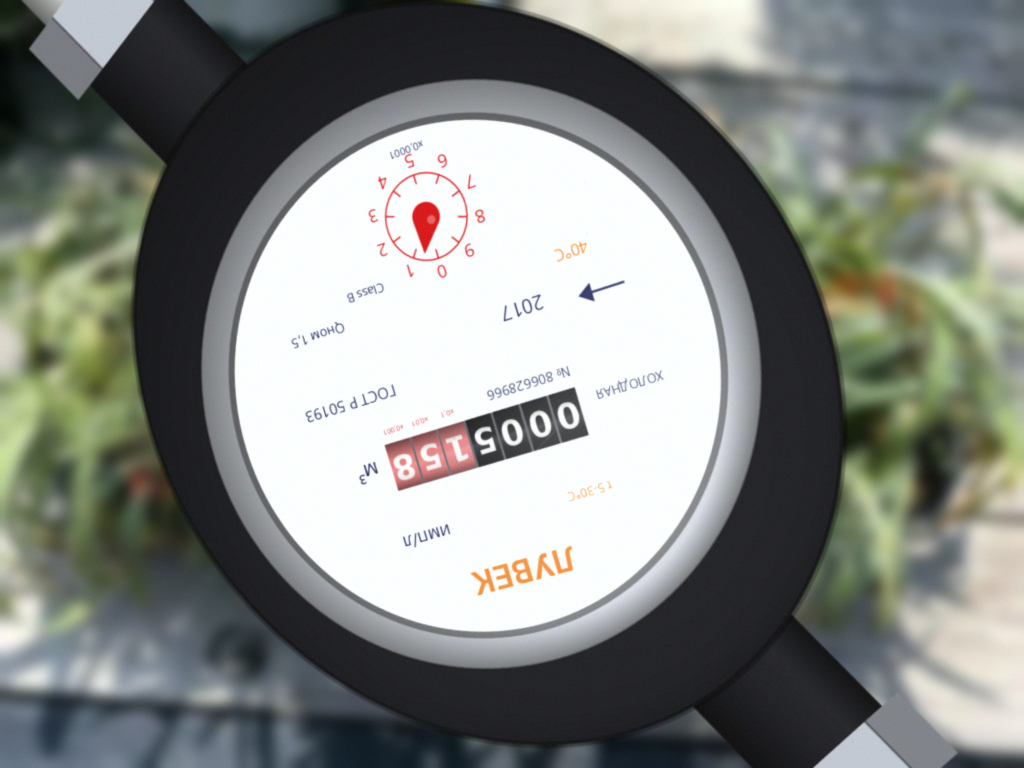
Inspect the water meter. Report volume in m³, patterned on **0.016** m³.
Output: **5.1580** m³
